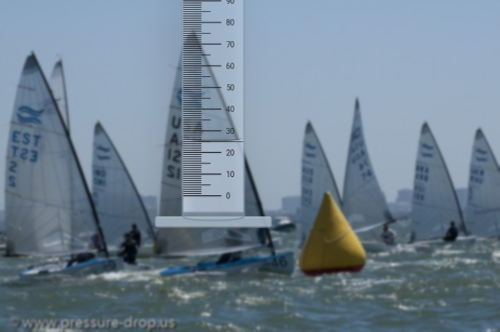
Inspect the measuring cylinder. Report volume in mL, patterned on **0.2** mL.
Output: **25** mL
